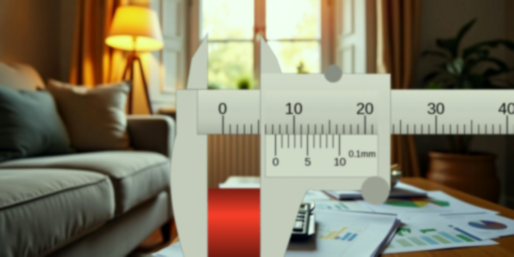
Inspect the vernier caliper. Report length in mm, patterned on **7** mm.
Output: **7.4** mm
